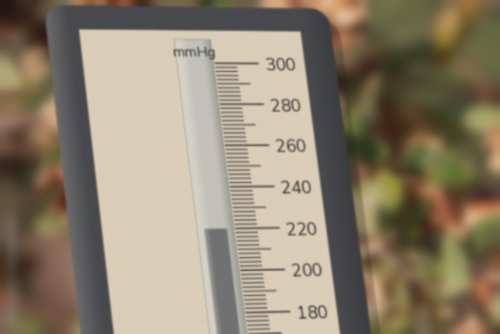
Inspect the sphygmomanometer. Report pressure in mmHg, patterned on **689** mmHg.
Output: **220** mmHg
